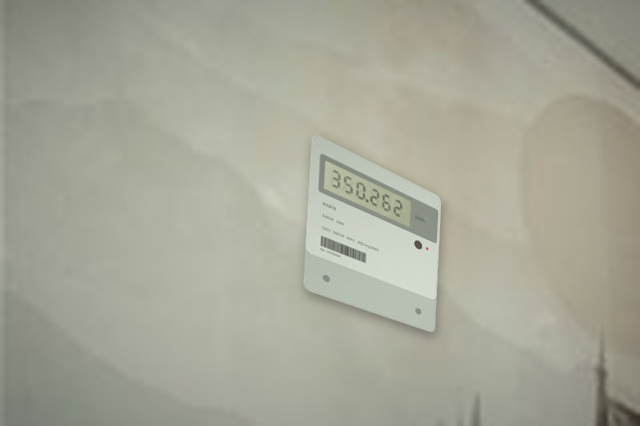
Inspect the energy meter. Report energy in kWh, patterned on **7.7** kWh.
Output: **350.262** kWh
